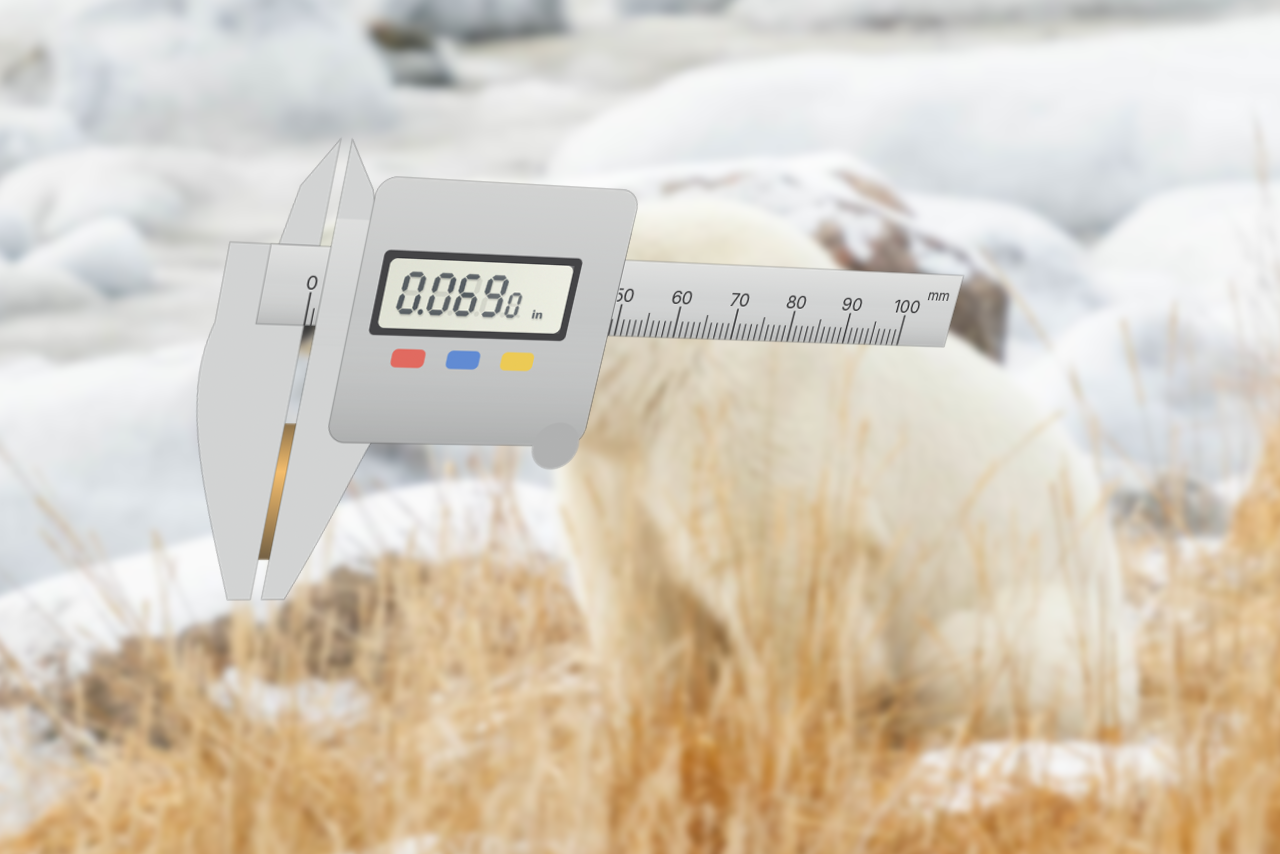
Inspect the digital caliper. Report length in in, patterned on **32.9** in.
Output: **0.0690** in
